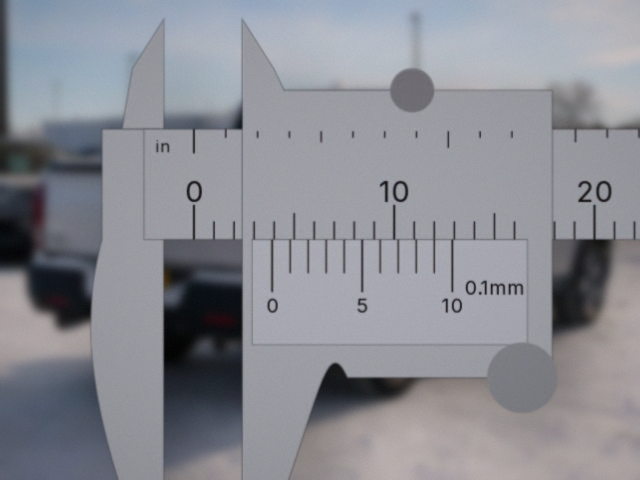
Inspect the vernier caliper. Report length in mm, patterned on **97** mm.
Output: **3.9** mm
